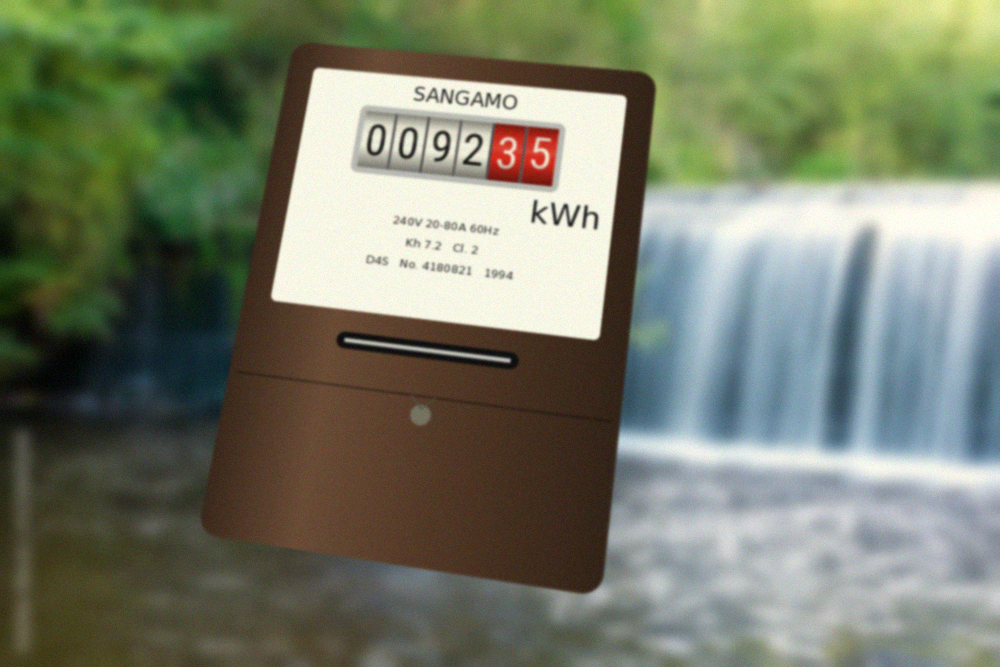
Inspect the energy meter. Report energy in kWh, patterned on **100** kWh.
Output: **92.35** kWh
